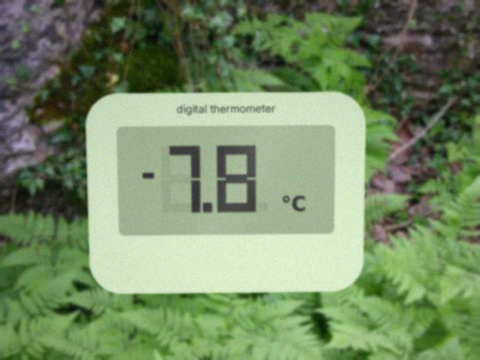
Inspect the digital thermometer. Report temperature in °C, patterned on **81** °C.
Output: **-7.8** °C
